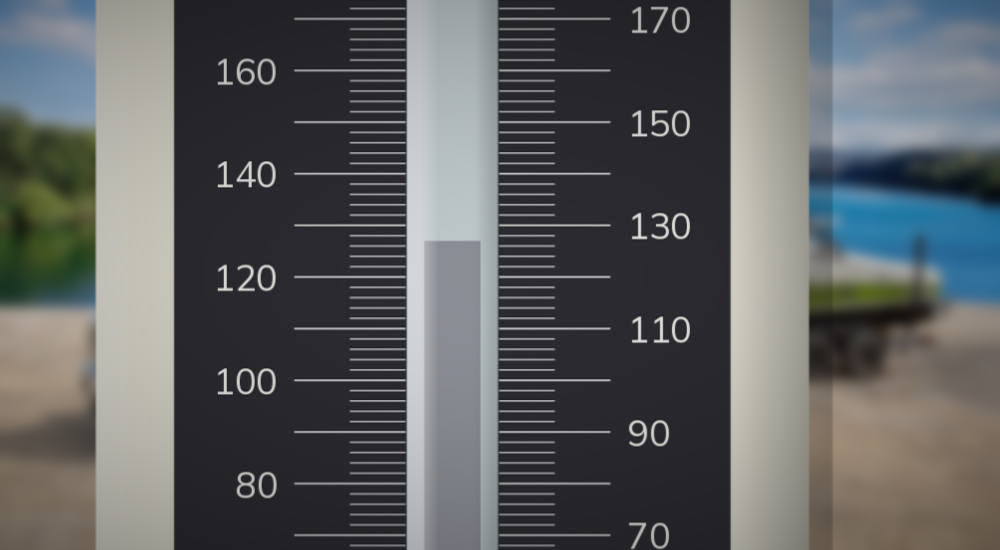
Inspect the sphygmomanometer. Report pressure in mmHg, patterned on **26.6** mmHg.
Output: **127** mmHg
